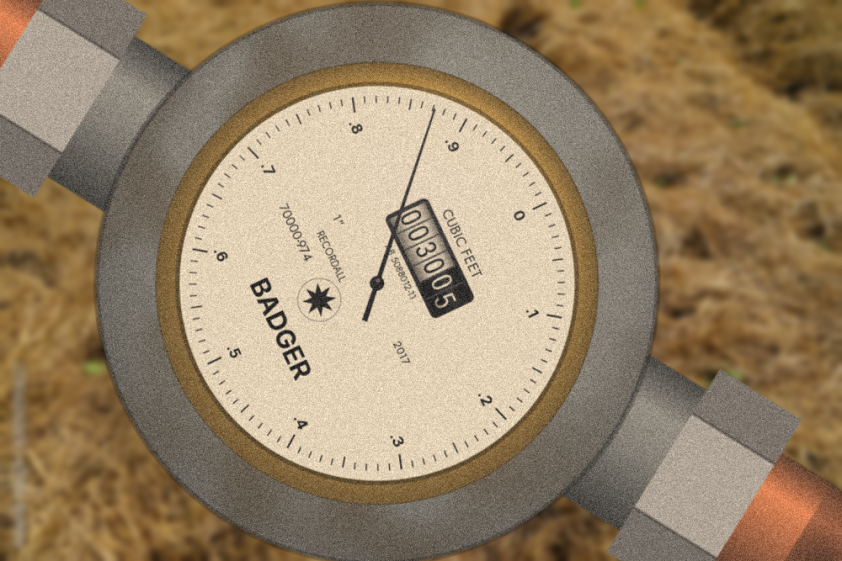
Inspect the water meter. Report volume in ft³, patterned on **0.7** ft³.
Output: **3004.87** ft³
